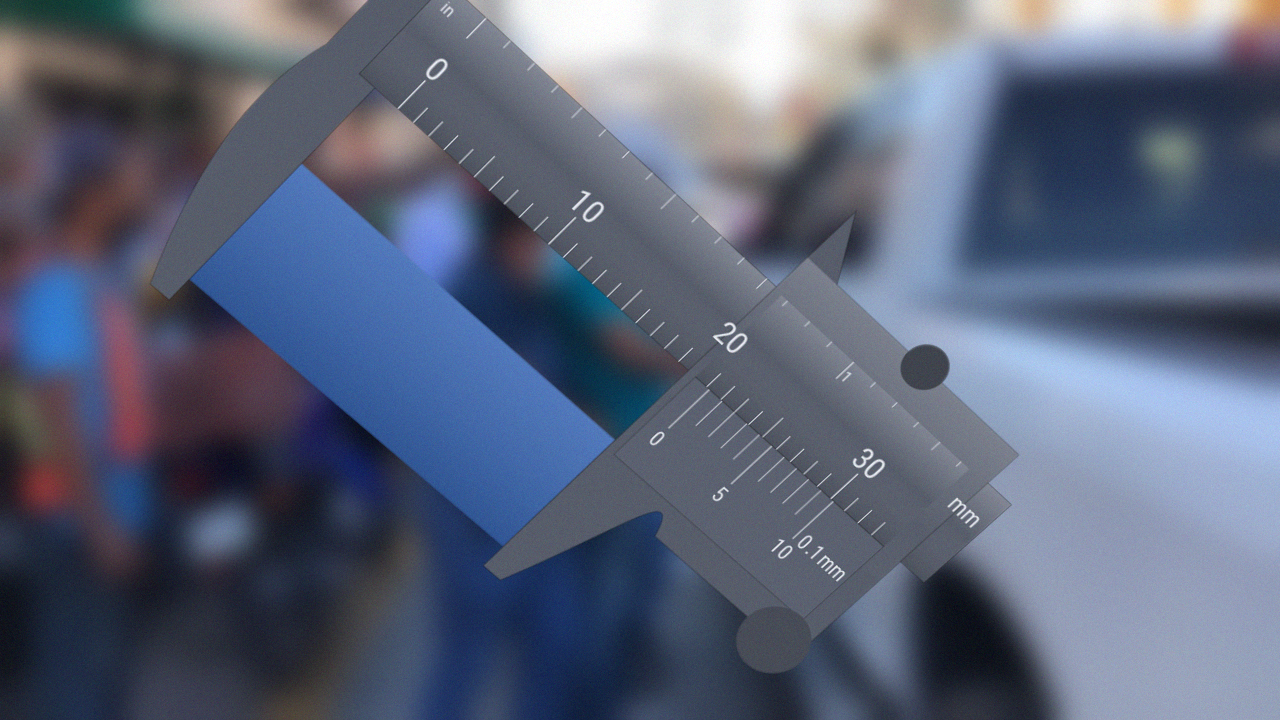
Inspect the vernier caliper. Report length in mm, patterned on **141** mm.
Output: **21.2** mm
